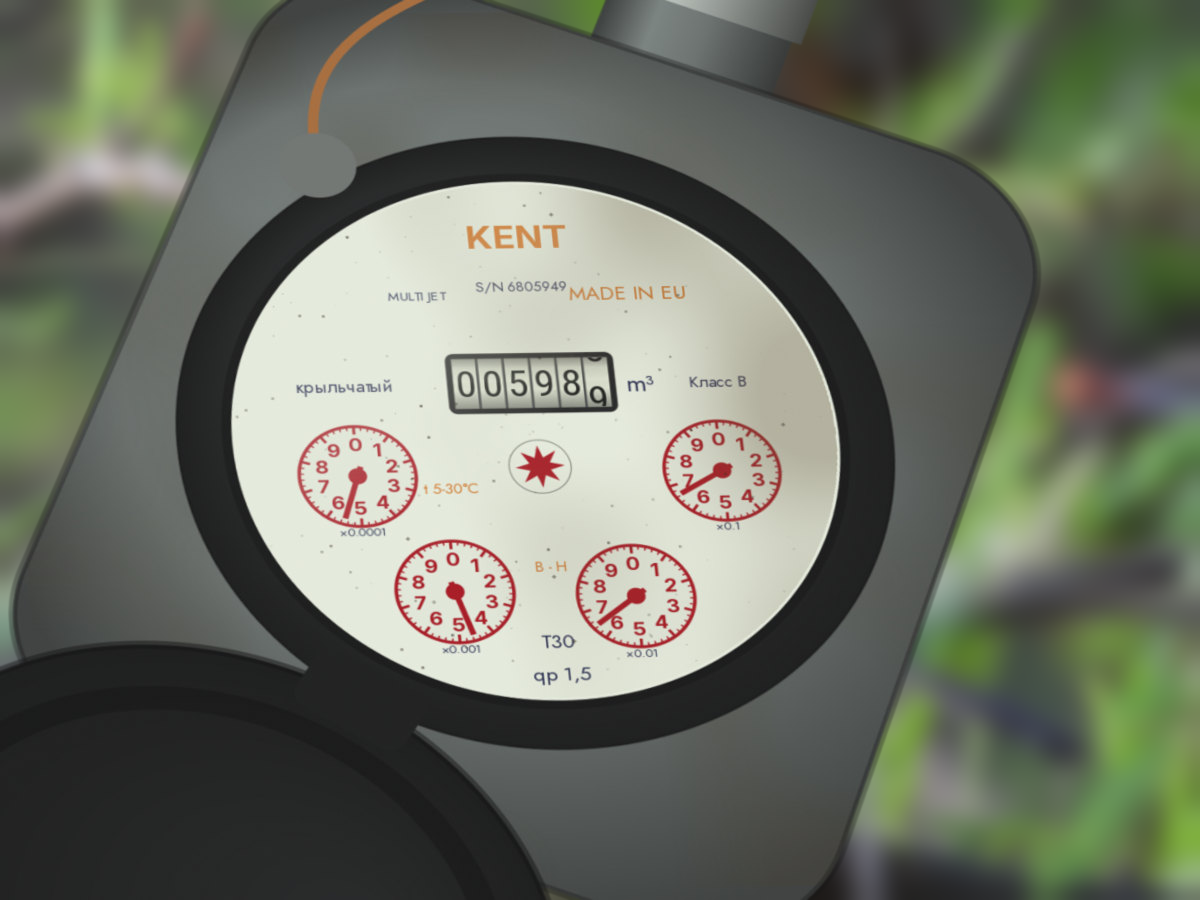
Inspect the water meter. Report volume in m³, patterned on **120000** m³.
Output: **5988.6645** m³
